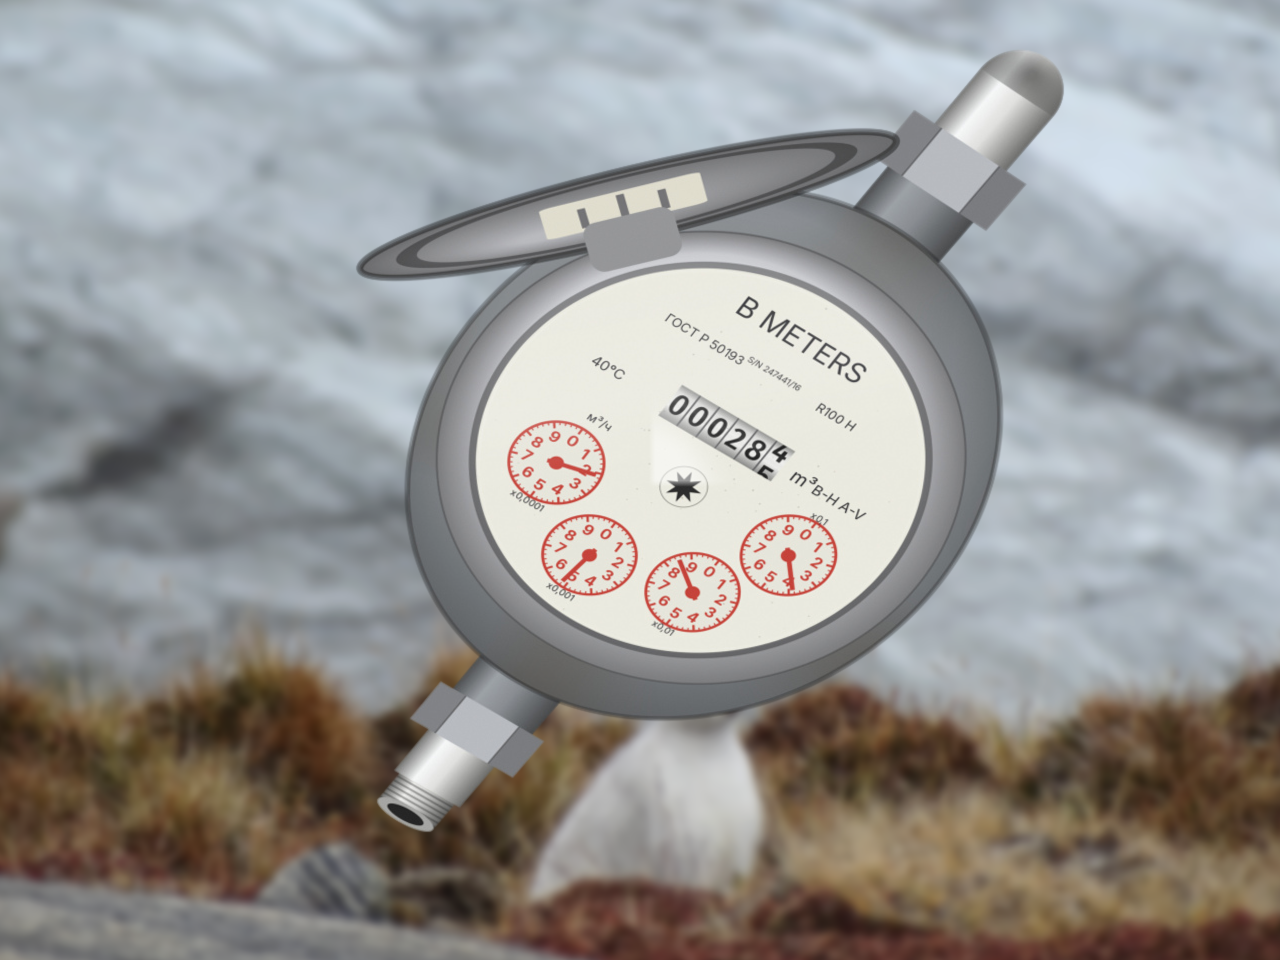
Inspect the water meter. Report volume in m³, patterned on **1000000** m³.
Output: **284.3852** m³
